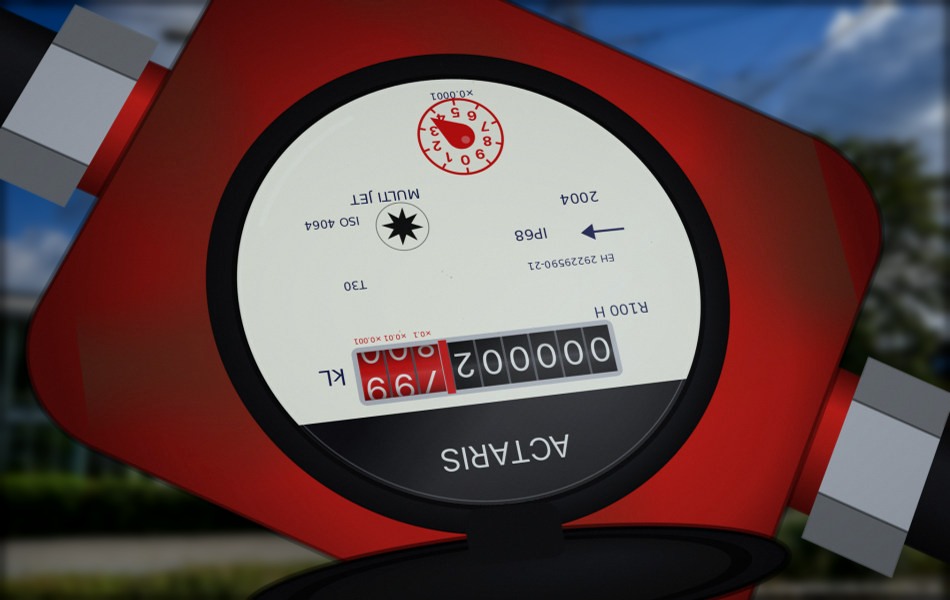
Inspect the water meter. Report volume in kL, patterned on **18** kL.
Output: **2.7993** kL
